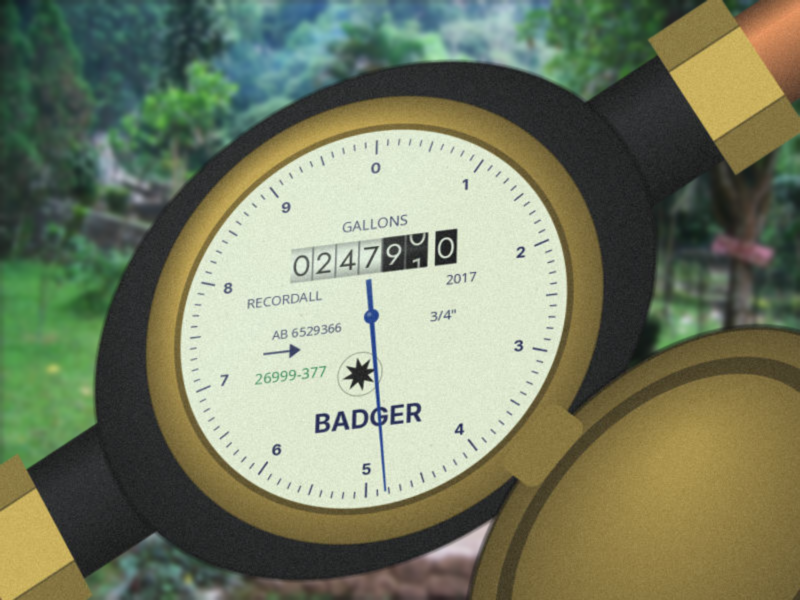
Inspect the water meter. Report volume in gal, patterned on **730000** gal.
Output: **247904.8** gal
